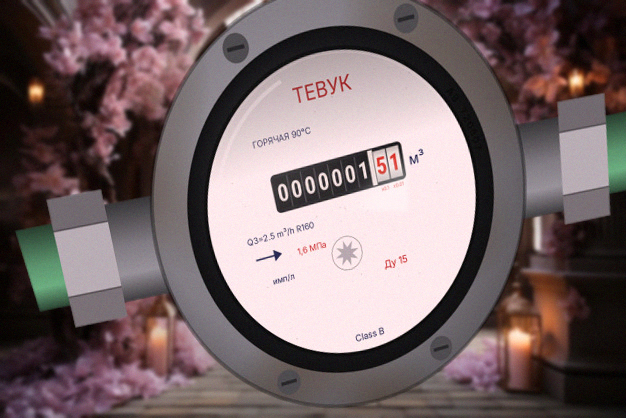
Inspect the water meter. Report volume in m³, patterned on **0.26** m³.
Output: **1.51** m³
